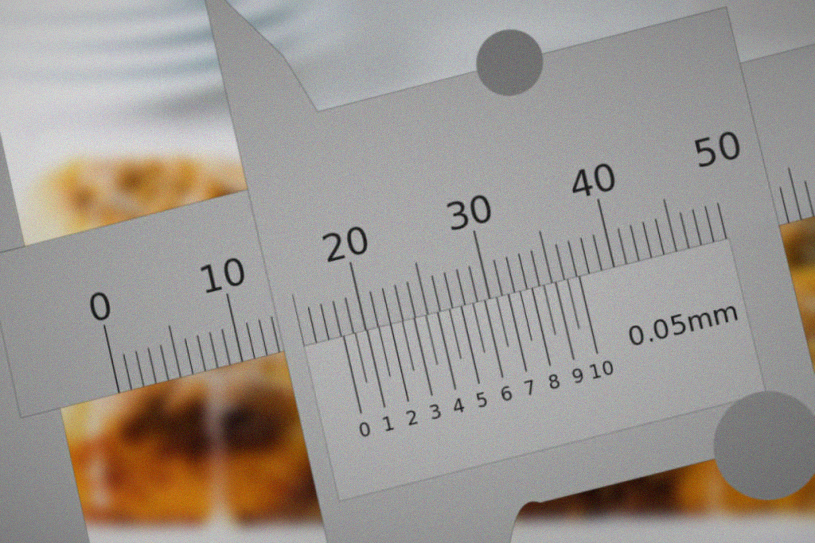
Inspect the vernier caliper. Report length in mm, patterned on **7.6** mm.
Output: **18.2** mm
